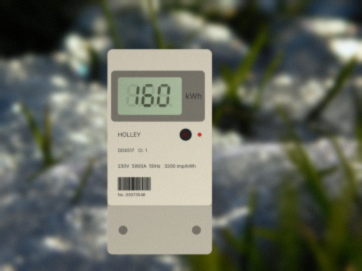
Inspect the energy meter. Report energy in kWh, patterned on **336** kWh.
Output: **160** kWh
